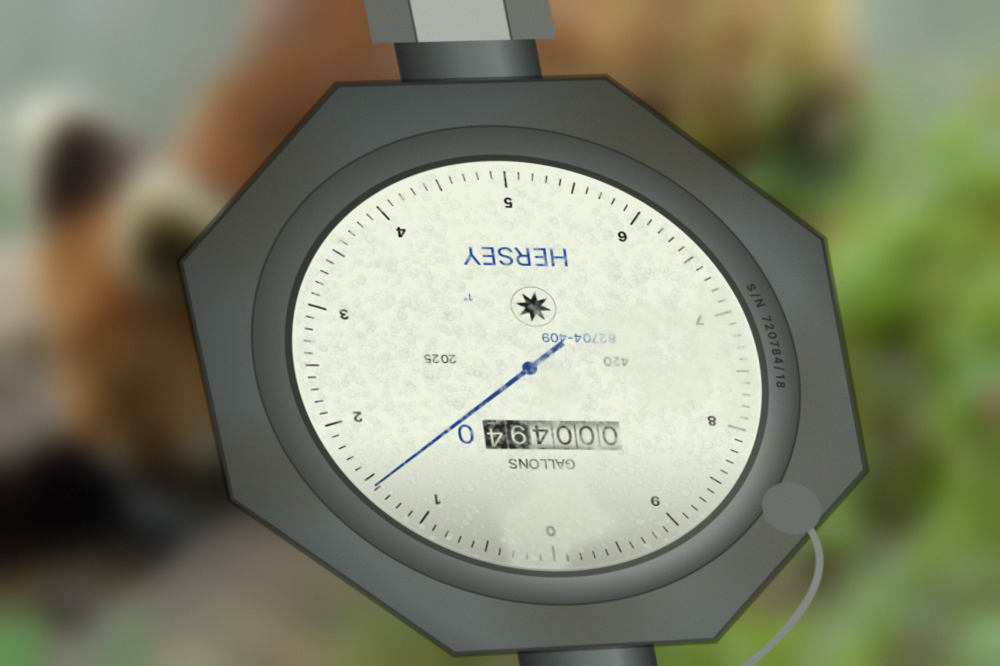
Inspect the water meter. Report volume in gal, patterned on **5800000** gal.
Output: **4941.4** gal
